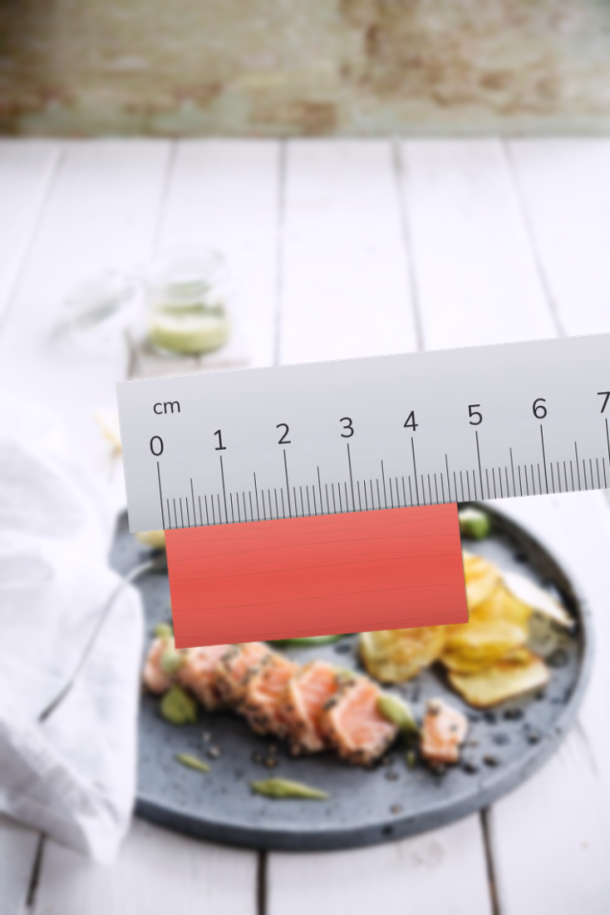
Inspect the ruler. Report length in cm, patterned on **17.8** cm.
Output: **4.6** cm
